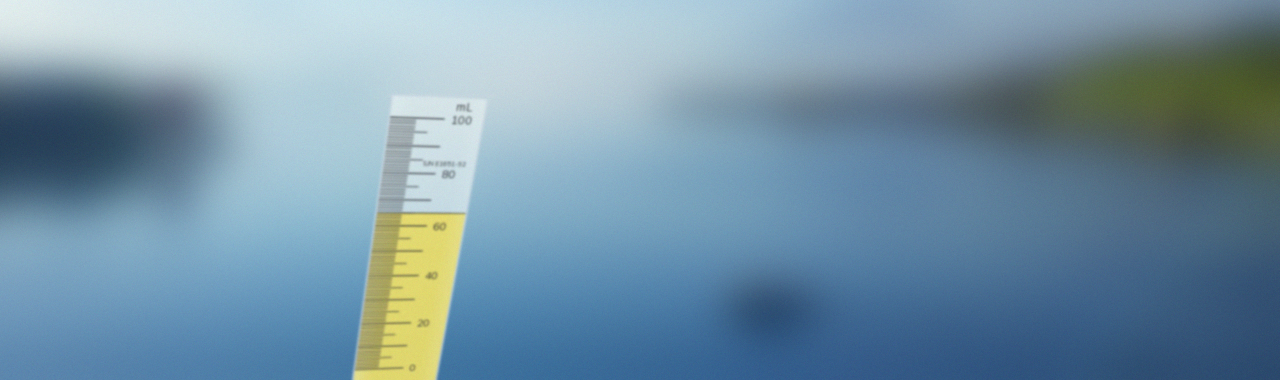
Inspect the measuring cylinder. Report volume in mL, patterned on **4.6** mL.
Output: **65** mL
